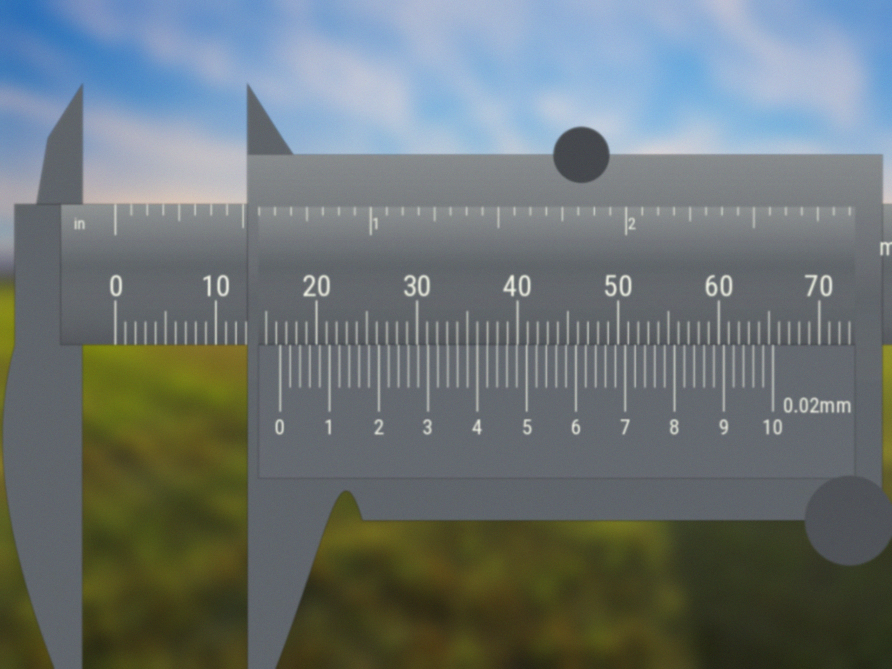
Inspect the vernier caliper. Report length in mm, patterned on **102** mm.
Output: **16.4** mm
